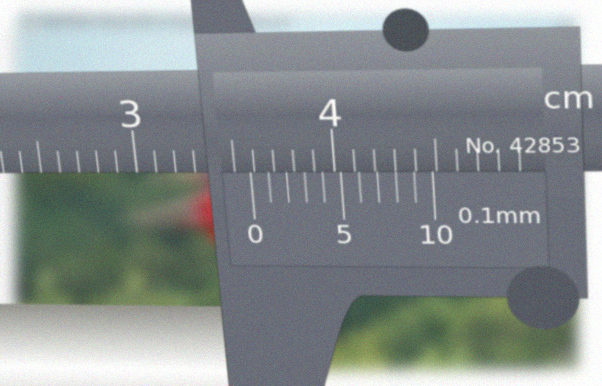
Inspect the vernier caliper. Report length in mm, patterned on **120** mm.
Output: **35.8** mm
